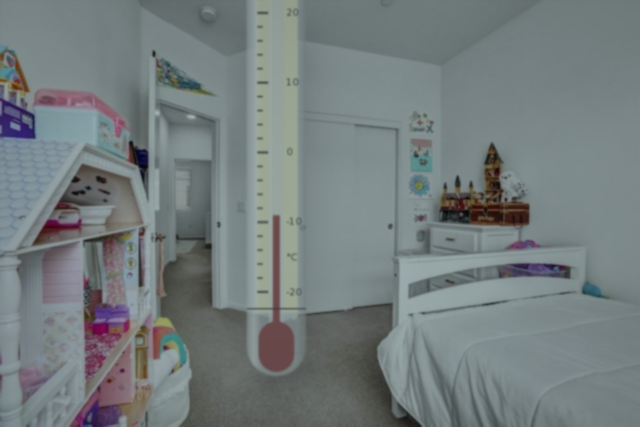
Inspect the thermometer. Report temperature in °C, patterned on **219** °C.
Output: **-9** °C
